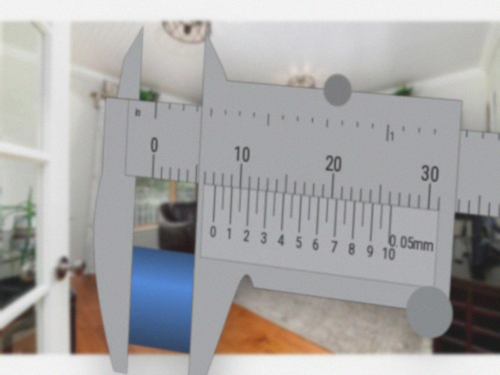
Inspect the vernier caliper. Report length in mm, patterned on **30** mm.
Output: **7.2** mm
